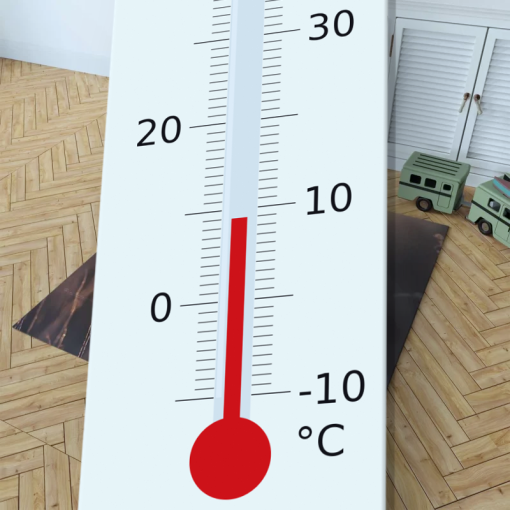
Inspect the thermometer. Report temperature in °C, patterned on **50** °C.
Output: **9** °C
